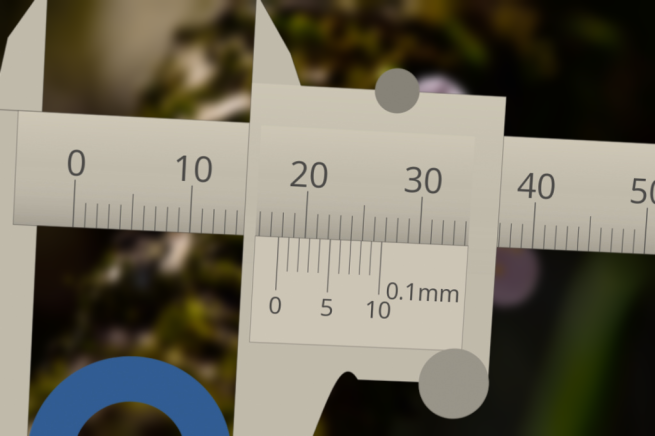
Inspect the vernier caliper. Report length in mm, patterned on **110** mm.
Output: **17.7** mm
